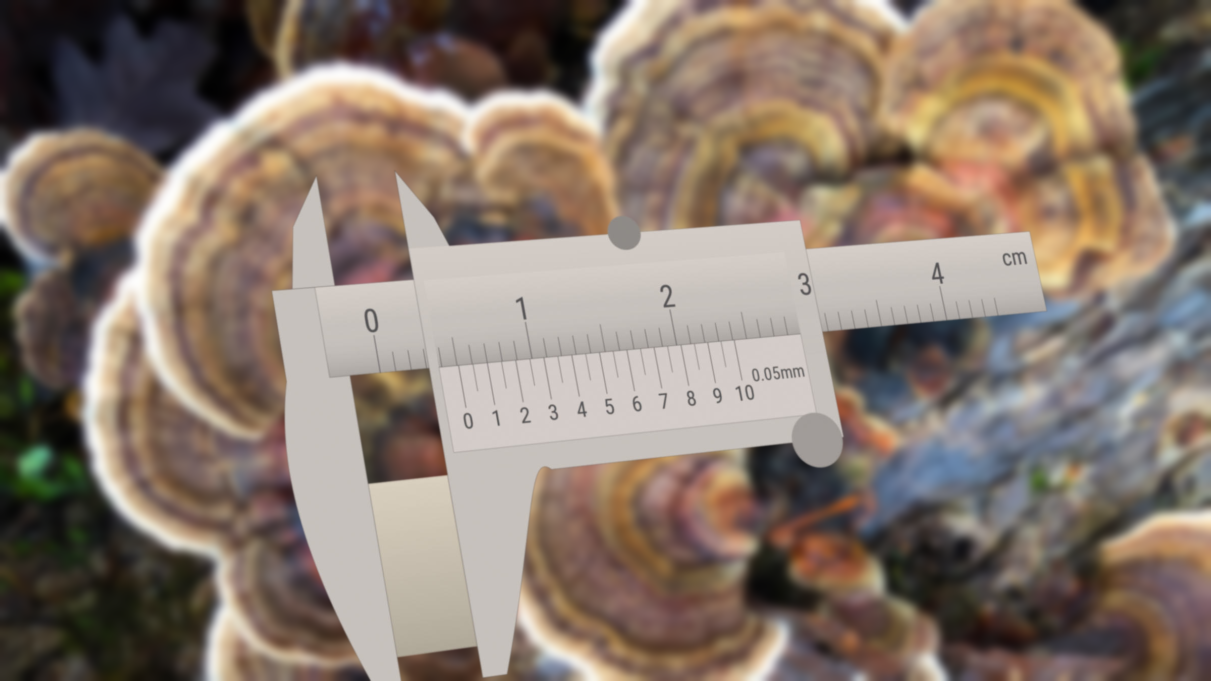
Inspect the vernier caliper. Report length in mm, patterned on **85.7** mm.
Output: **5.1** mm
